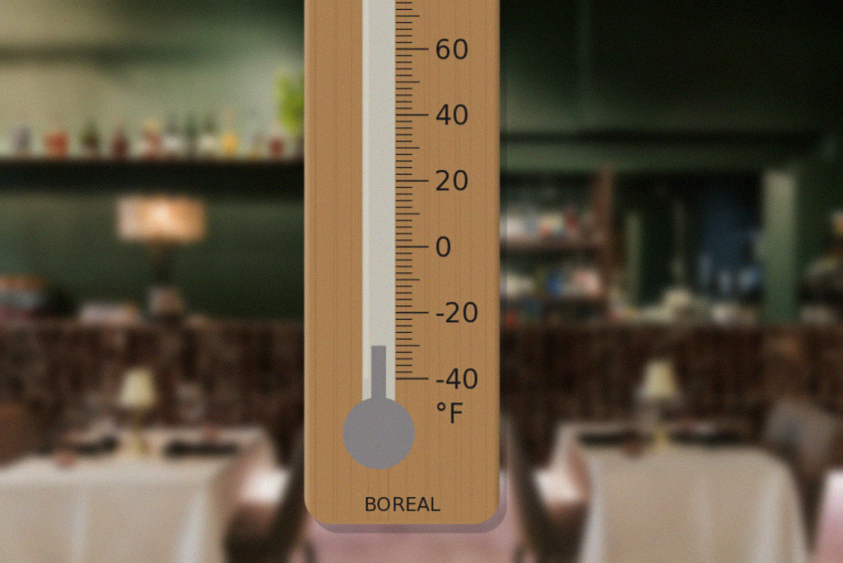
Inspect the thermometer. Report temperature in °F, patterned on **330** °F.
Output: **-30** °F
